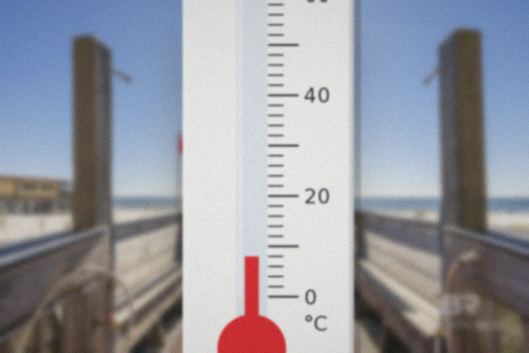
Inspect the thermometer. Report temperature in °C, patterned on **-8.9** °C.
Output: **8** °C
